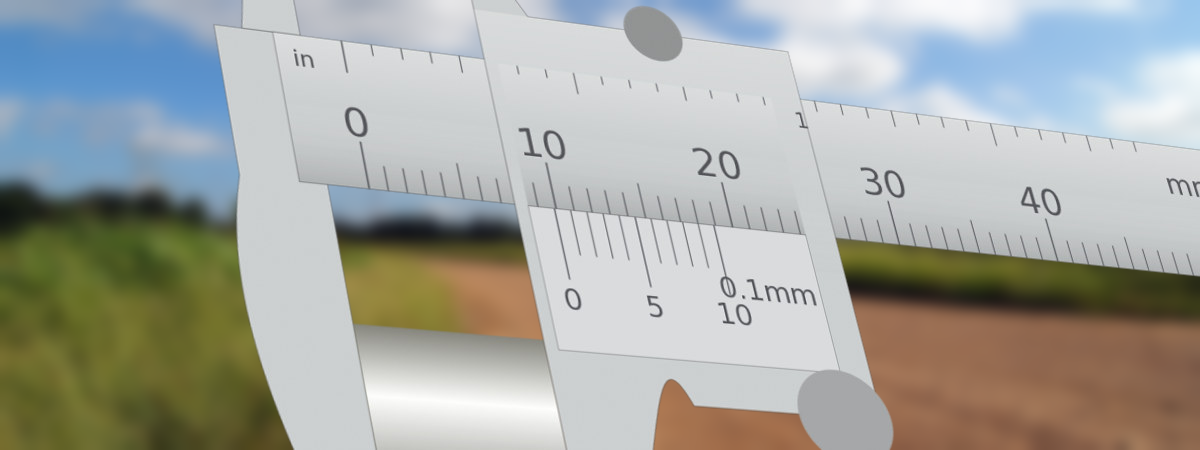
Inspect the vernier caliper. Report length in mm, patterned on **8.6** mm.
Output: **9.9** mm
